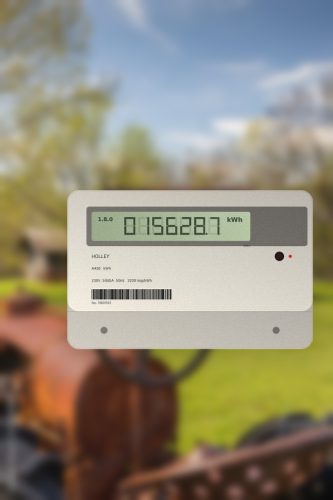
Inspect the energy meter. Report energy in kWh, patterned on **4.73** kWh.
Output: **15628.7** kWh
